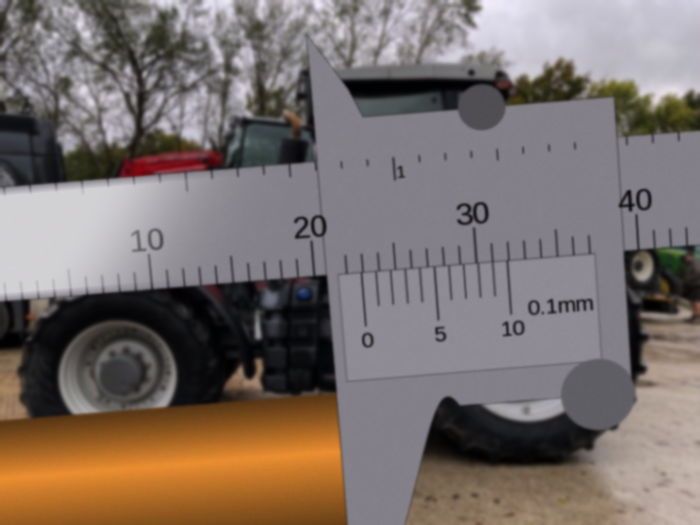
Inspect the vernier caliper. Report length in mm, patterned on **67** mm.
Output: **22.9** mm
